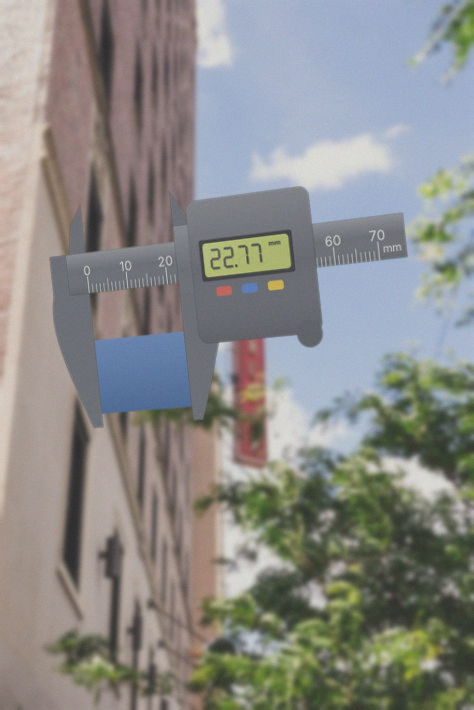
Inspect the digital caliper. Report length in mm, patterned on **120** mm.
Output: **22.77** mm
